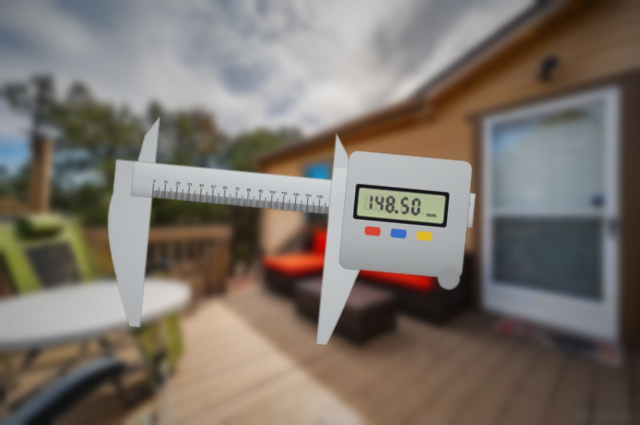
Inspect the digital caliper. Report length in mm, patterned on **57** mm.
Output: **148.50** mm
